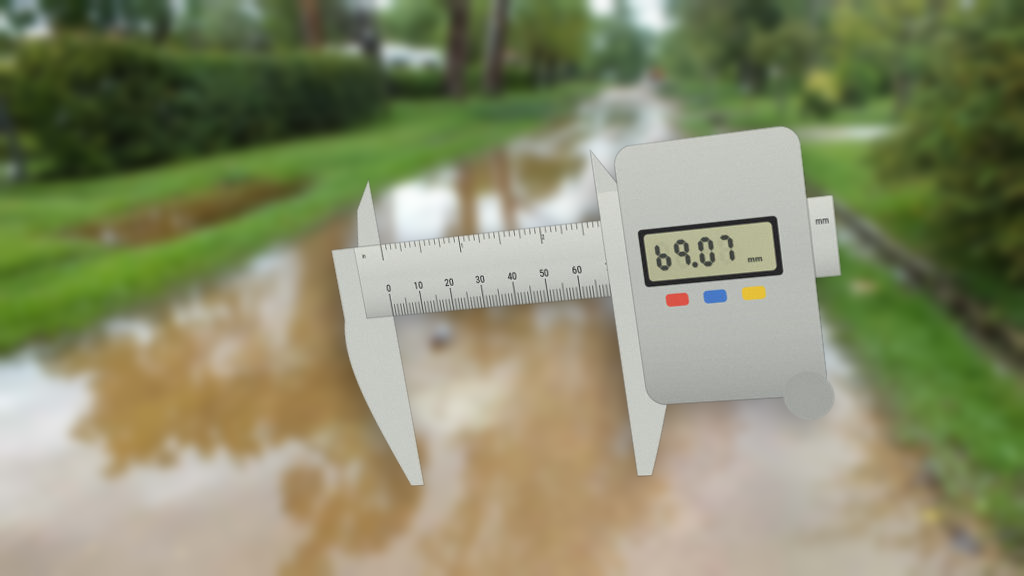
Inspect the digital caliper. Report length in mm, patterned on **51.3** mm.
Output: **69.07** mm
